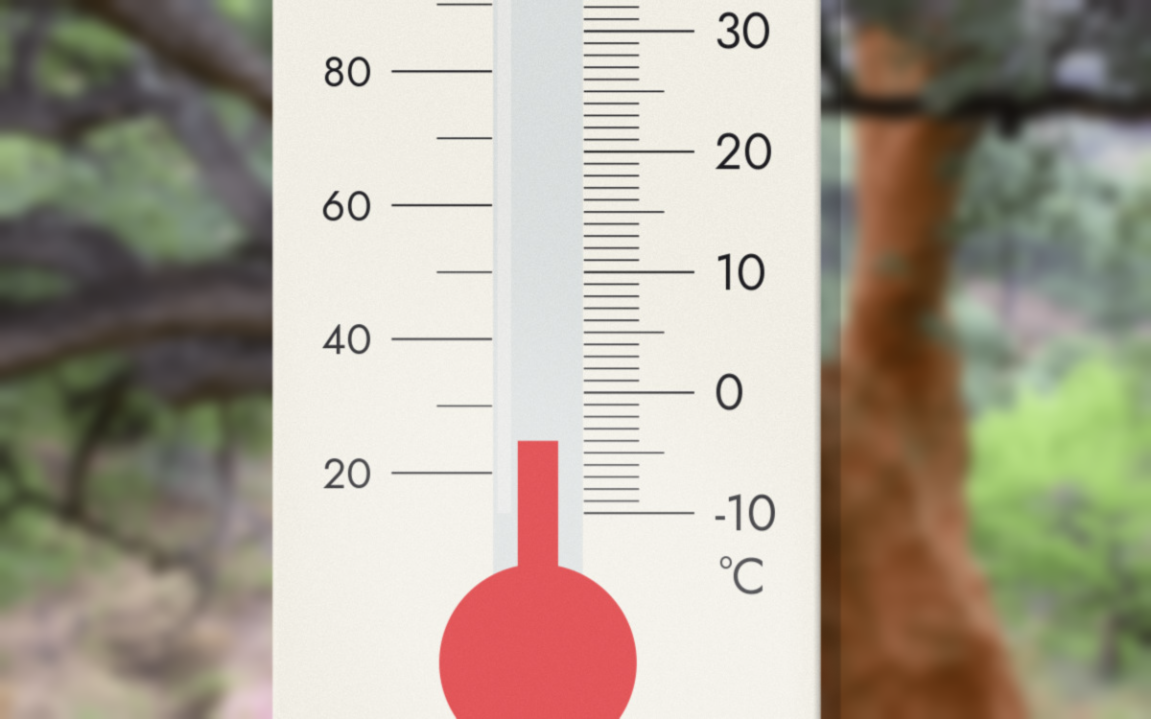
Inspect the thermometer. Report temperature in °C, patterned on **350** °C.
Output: **-4** °C
